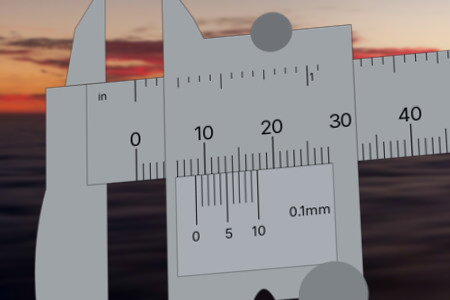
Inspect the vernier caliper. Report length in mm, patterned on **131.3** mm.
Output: **8.6** mm
